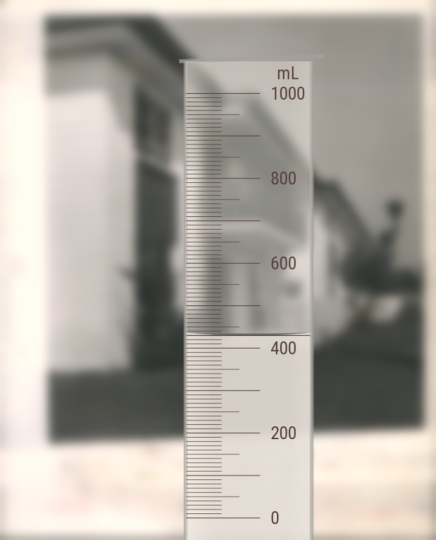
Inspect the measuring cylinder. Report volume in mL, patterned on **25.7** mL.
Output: **430** mL
